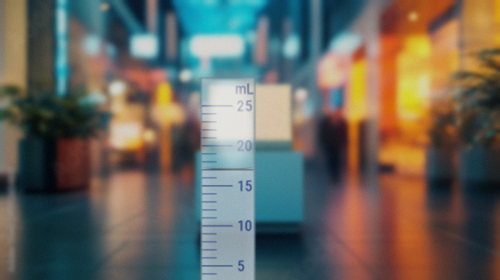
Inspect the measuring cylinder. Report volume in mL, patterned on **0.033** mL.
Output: **17** mL
